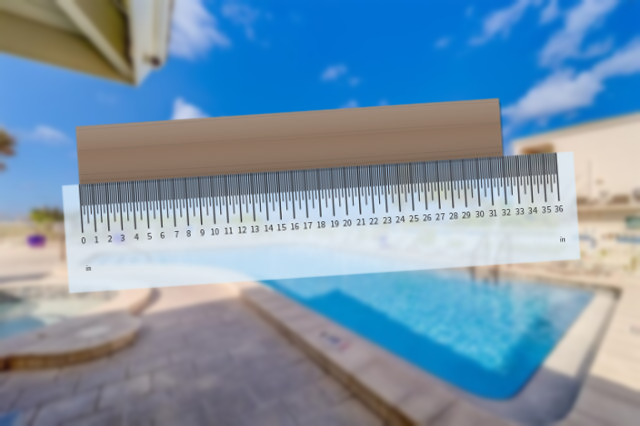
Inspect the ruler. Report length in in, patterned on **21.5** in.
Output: **32** in
